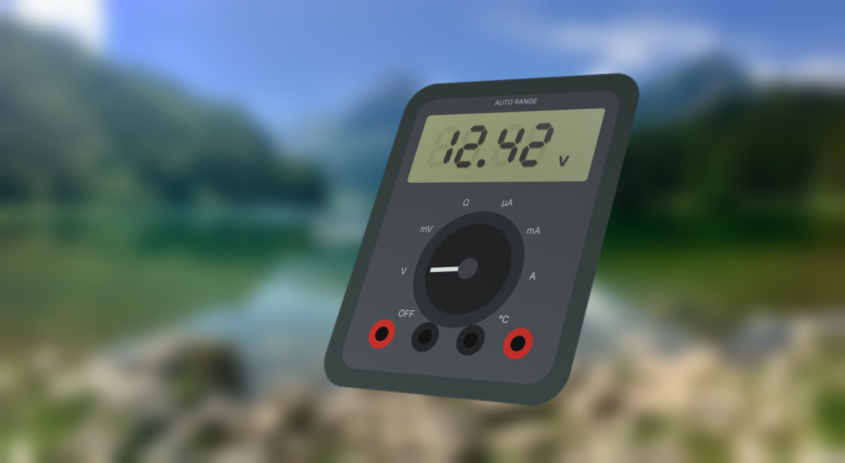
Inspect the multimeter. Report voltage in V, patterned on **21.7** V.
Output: **12.42** V
